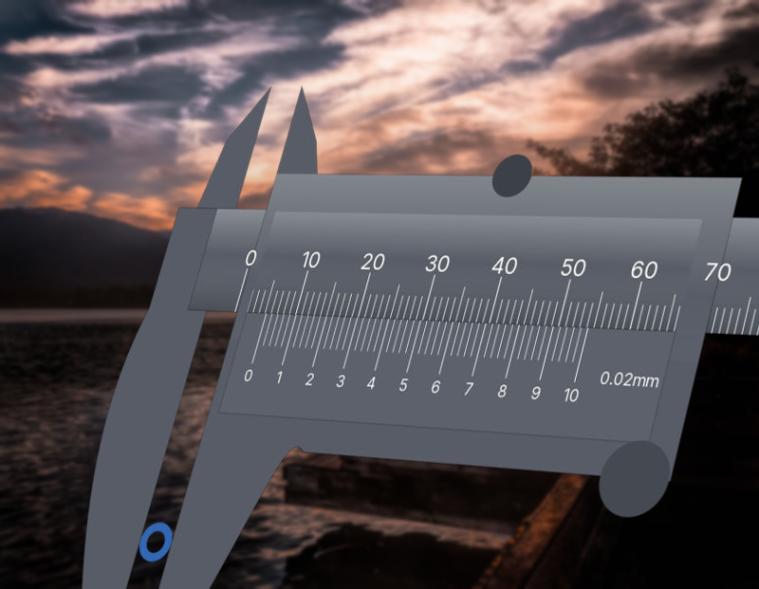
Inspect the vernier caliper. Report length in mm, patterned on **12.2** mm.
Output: **5.2** mm
